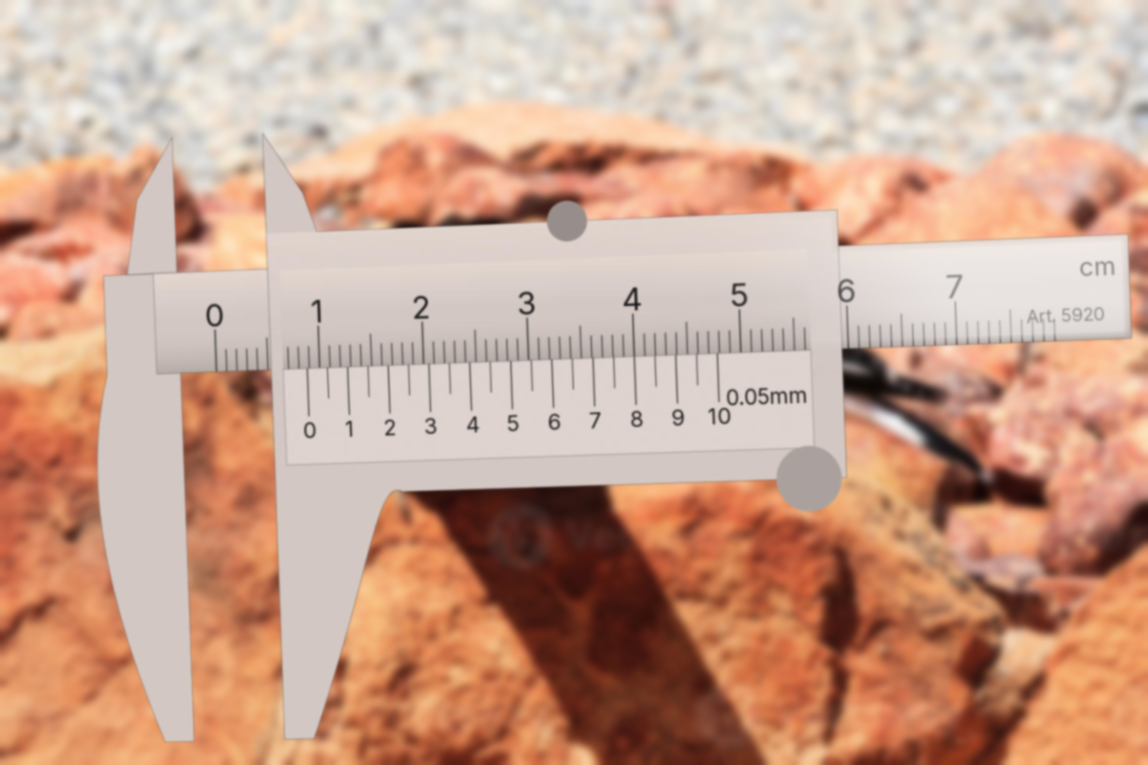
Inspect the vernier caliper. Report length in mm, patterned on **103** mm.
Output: **8.8** mm
